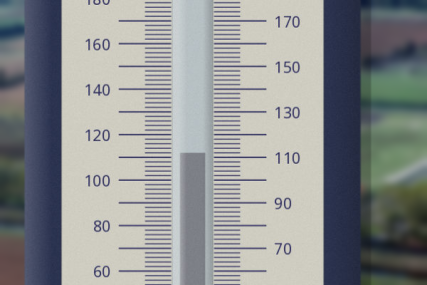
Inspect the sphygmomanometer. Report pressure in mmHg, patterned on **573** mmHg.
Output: **112** mmHg
